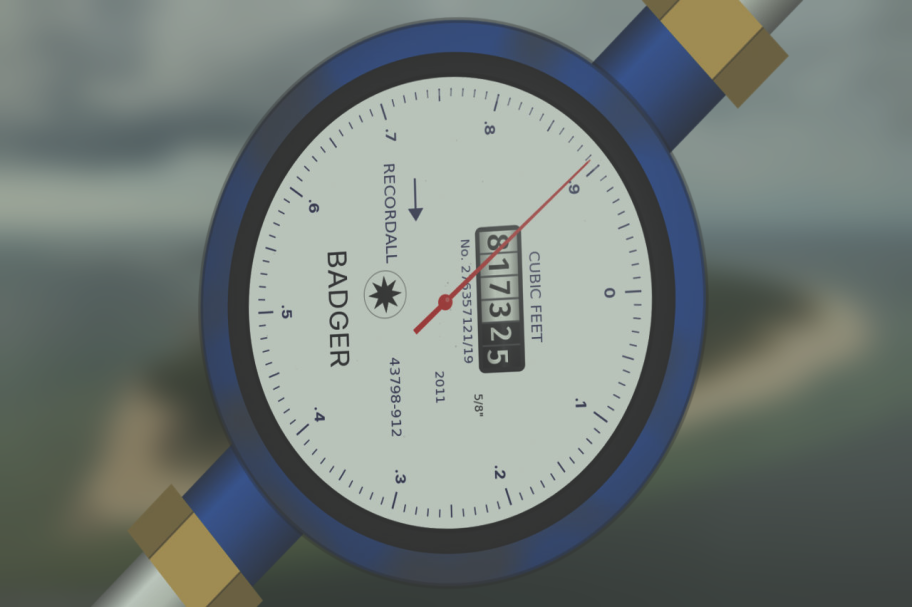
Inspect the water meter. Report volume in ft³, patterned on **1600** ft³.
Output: **817324.89** ft³
